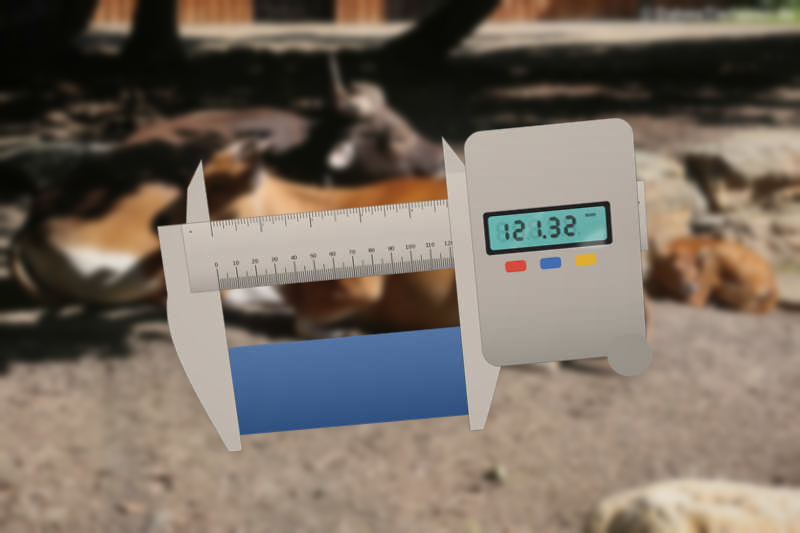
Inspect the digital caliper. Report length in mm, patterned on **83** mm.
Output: **121.32** mm
